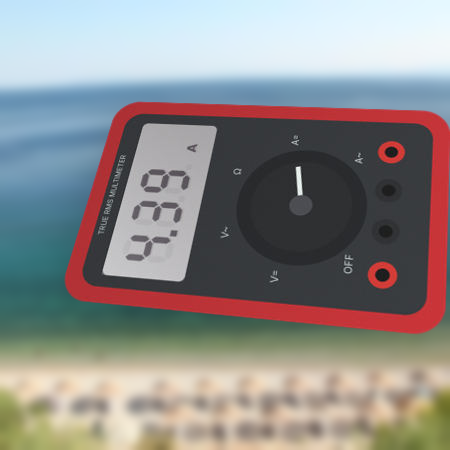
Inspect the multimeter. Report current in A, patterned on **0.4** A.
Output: **4.39** A
